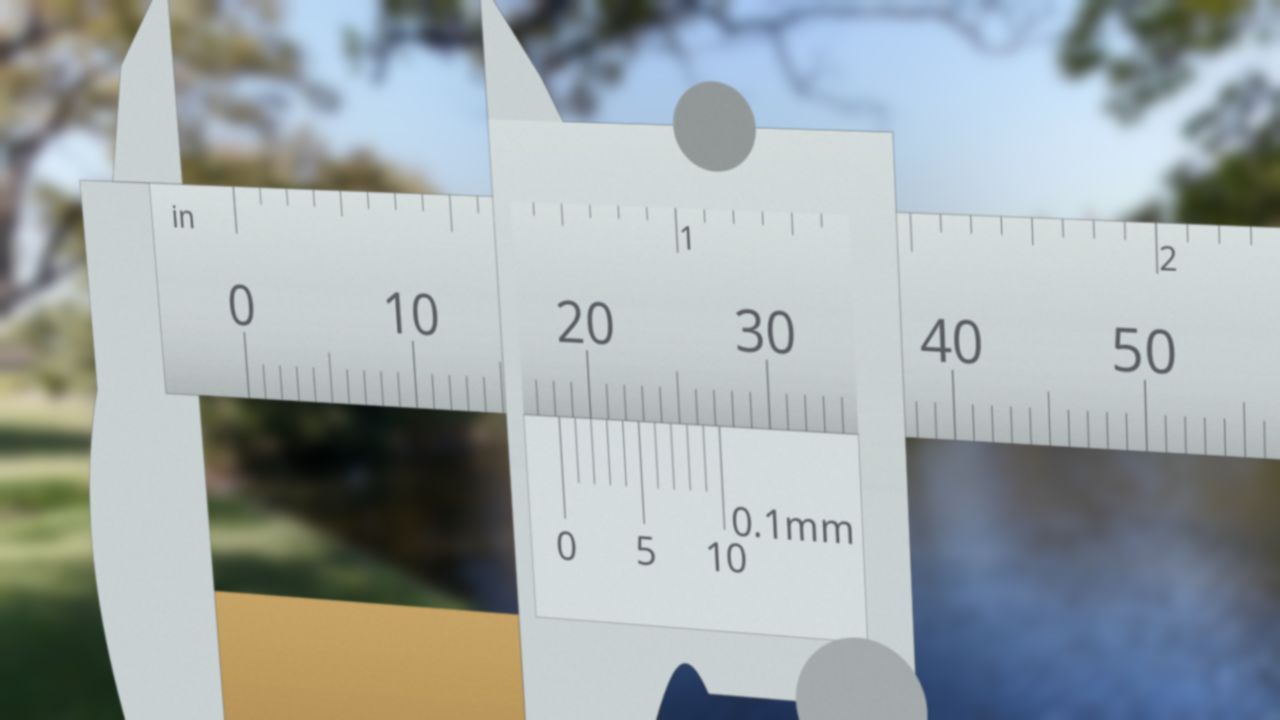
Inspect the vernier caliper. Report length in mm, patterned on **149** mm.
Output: **18.2** mm
